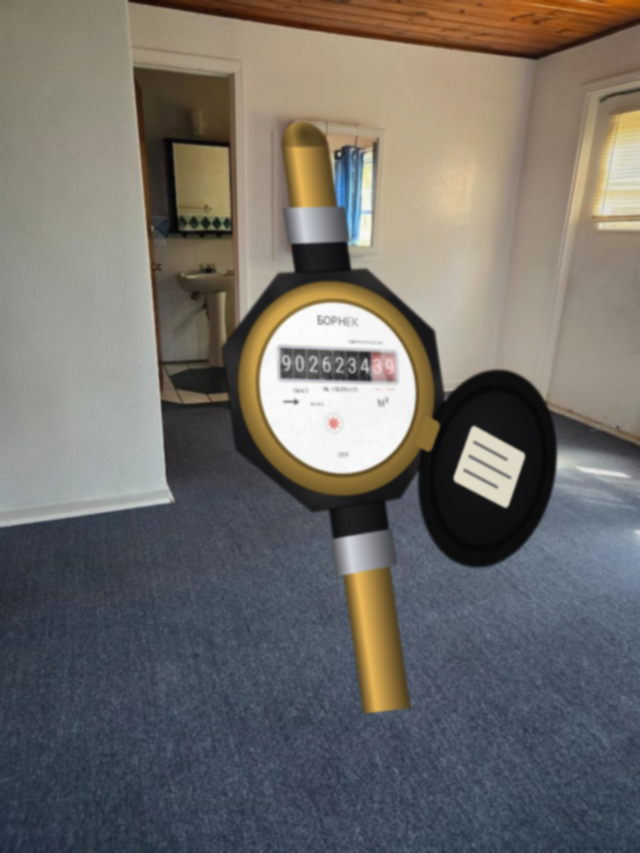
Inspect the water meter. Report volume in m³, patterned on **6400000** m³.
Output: **9026234.39** m³
